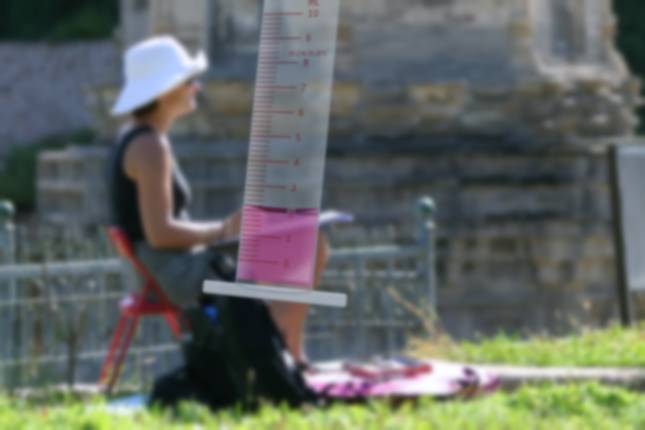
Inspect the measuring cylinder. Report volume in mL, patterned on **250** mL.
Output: **2** mL
